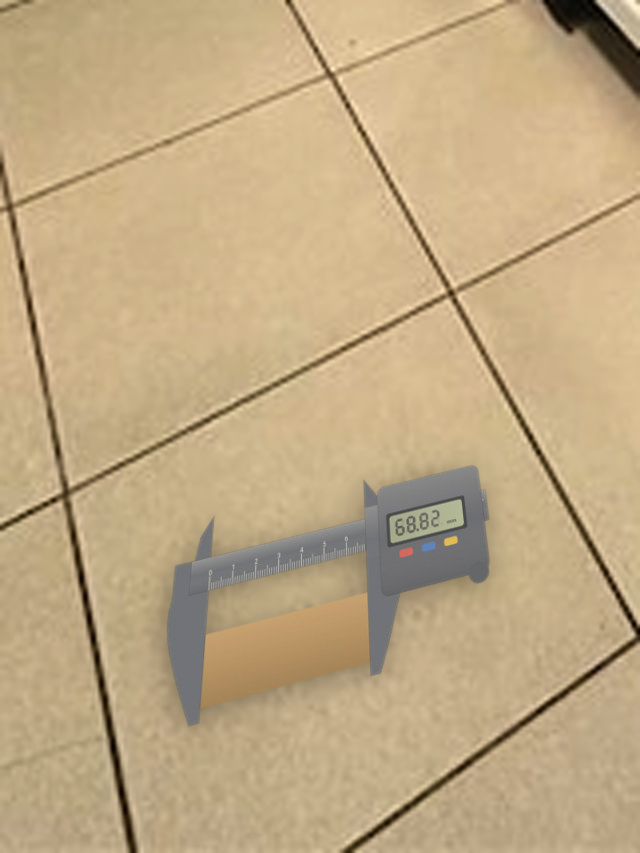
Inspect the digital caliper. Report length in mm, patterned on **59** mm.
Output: **68.82** mm
